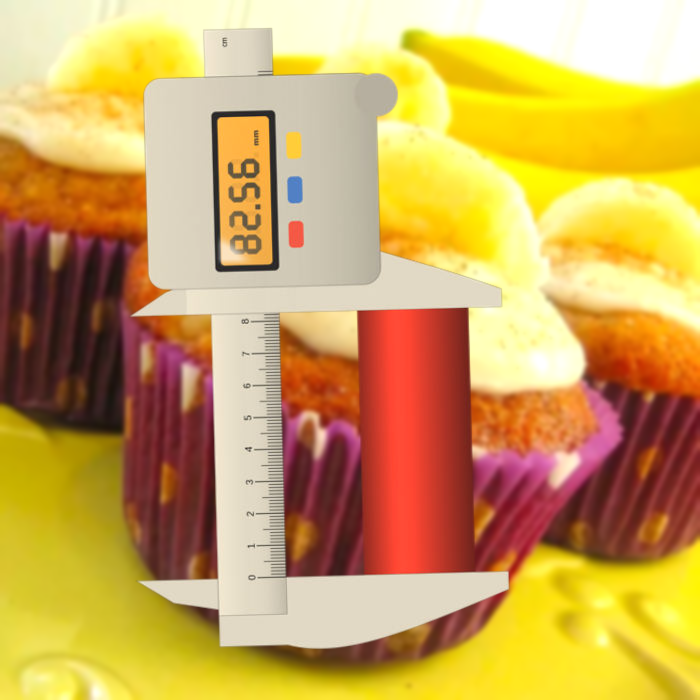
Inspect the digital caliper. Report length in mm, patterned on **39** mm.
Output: **82.56** mm
